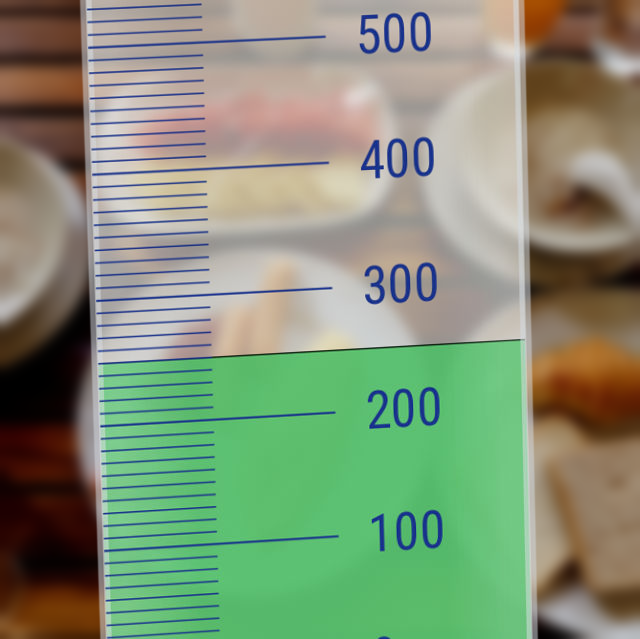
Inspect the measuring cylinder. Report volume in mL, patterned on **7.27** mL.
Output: **250** mL
